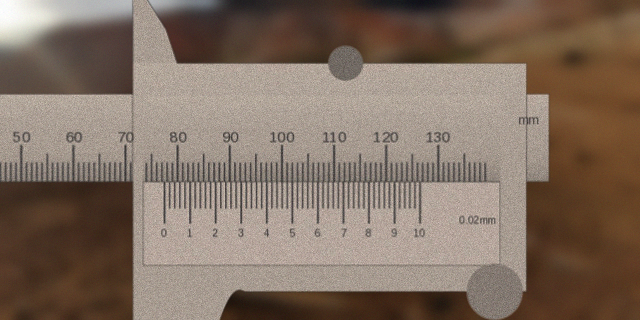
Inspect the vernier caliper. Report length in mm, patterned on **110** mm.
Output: **77.5** mm
